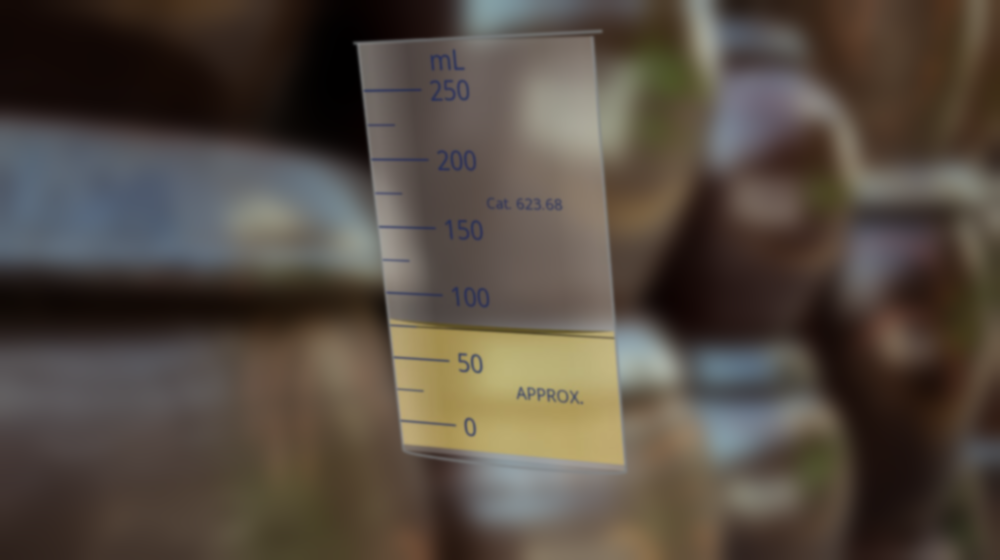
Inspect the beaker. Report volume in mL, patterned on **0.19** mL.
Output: **75** mL
